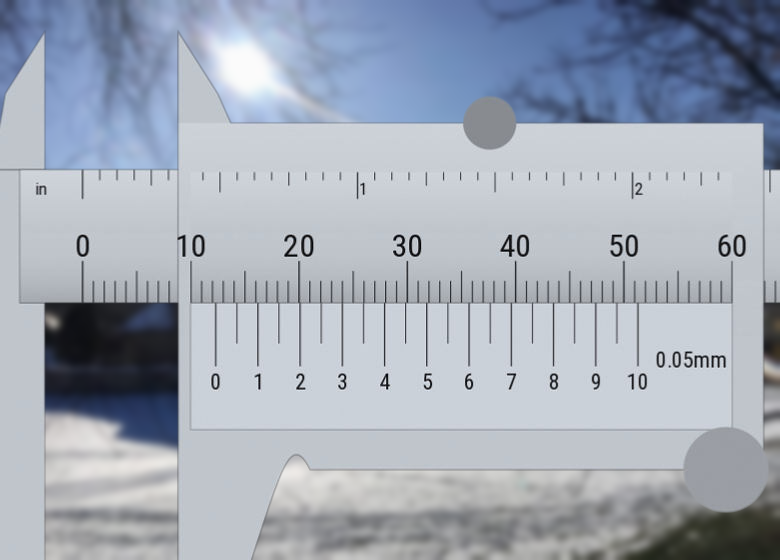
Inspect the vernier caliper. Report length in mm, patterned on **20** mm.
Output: **12.3** mm
